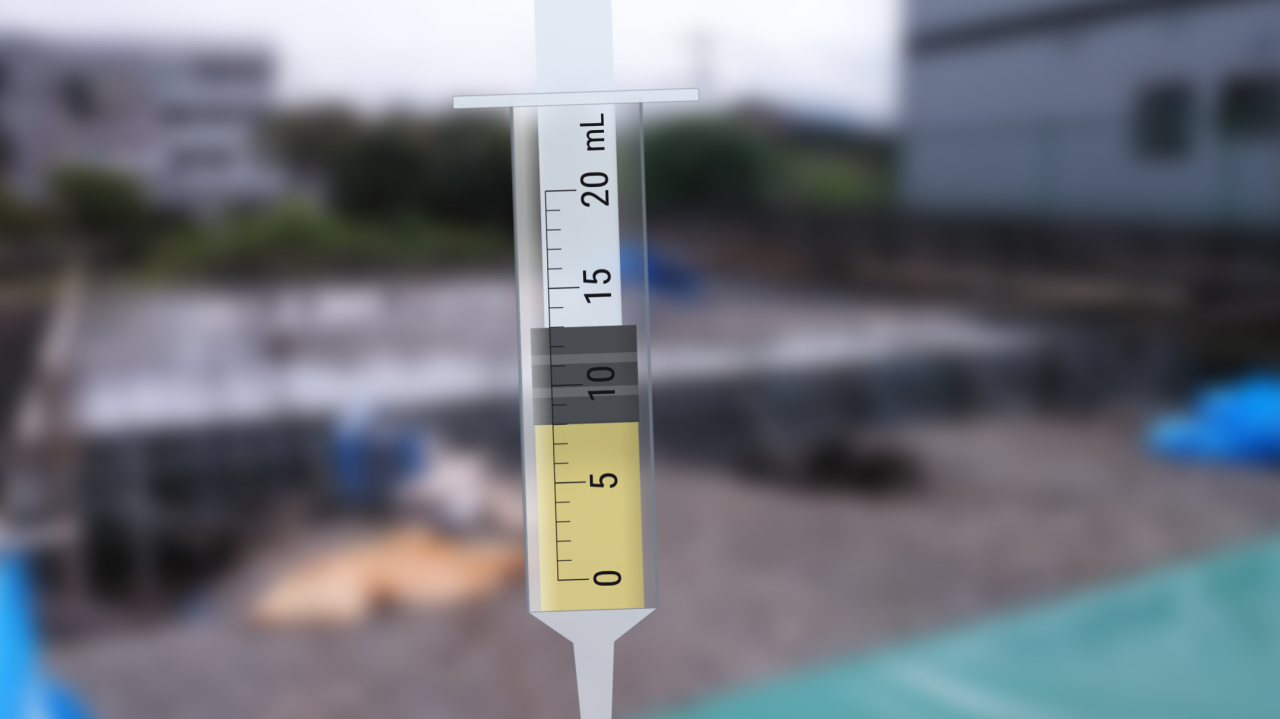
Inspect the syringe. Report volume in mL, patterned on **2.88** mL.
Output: **8** mL
